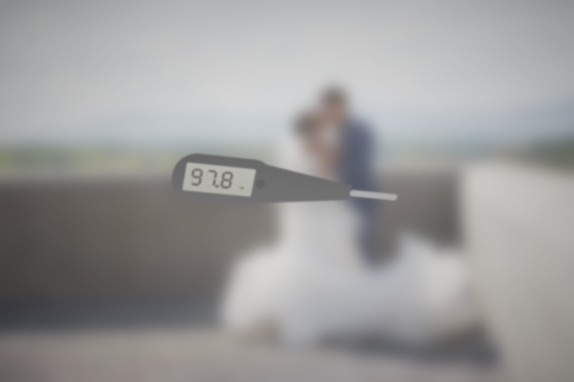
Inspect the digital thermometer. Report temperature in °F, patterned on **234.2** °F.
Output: **97.8** °F
